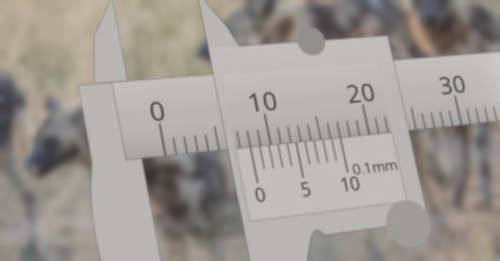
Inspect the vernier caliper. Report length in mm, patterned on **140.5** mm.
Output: **8.0** mm
